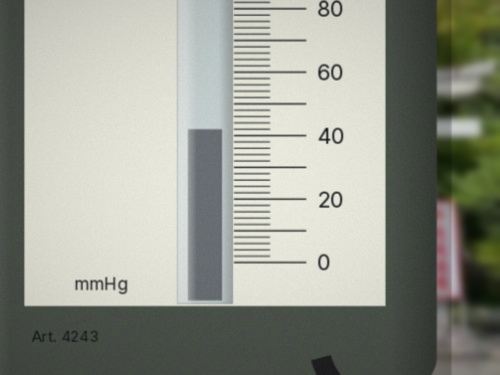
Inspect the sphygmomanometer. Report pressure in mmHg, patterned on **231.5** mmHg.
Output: **42** mmHg
